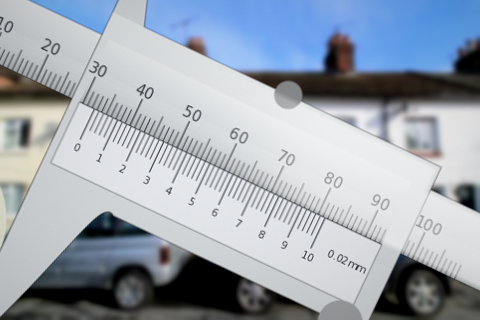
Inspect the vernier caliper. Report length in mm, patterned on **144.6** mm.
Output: **32.5** mm
